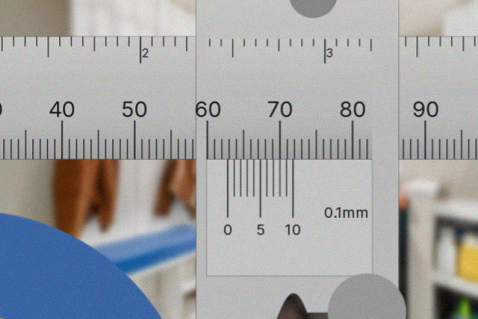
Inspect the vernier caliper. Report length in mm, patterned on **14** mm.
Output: **62.8** mm
